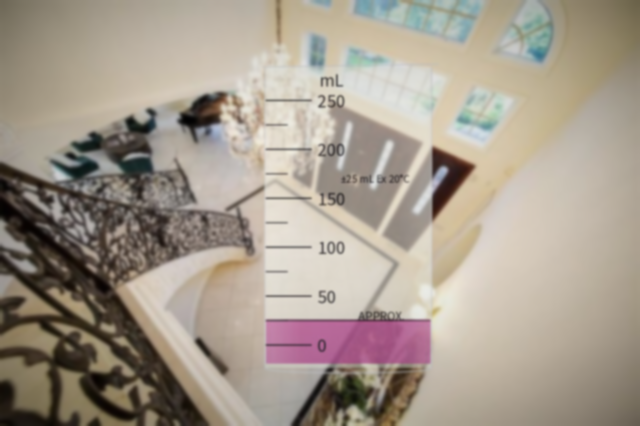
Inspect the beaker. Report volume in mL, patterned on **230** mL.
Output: **25** mL
